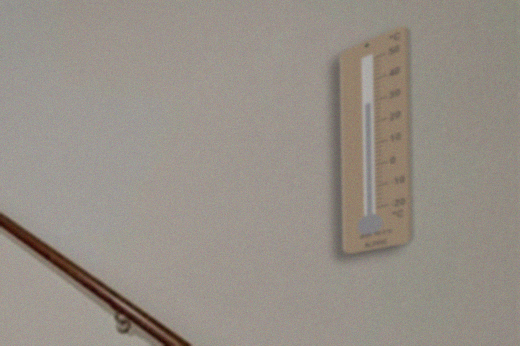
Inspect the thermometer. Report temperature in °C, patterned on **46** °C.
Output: **30** °C
